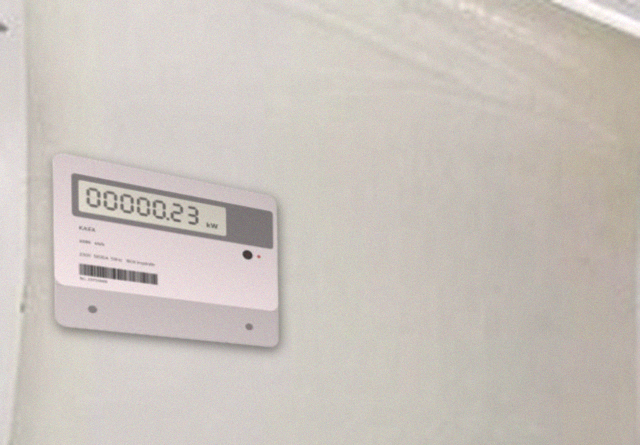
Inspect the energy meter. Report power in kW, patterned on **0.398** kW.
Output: **0.23** kW
